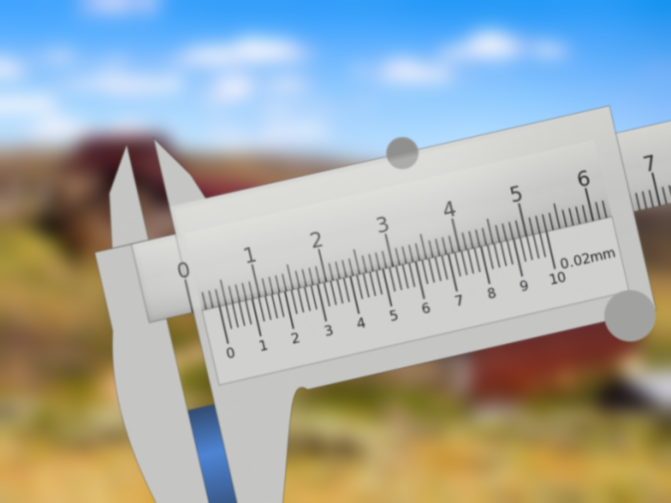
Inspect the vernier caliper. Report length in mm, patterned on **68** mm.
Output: **4.0** mm
